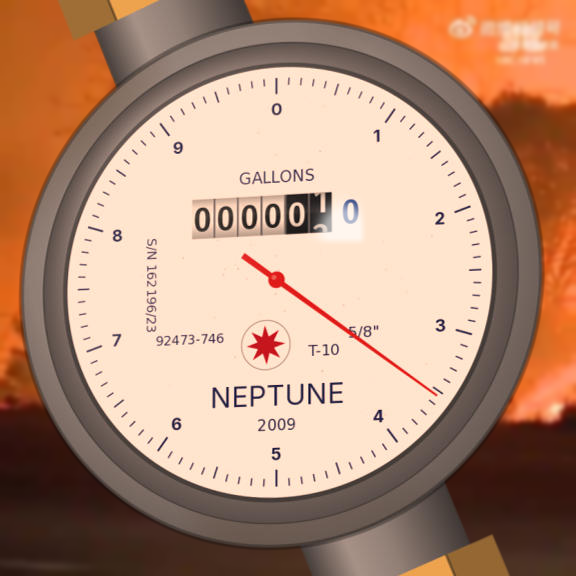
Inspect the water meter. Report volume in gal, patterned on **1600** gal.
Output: **13.5** gal
